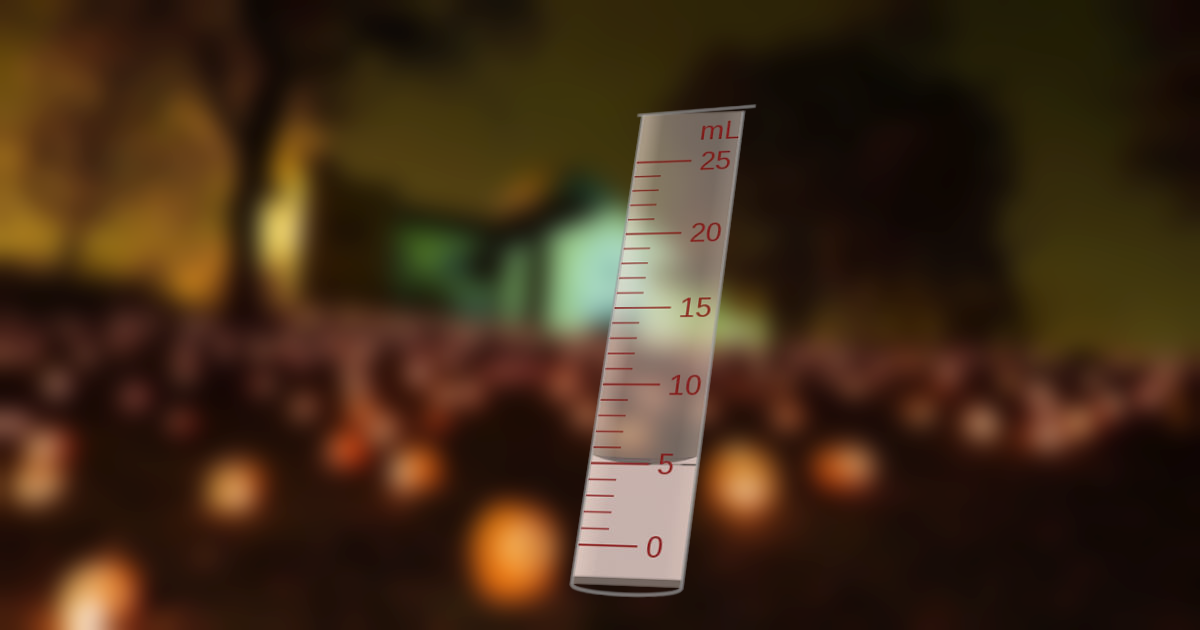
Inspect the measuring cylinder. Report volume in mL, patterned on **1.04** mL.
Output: **5** mL
